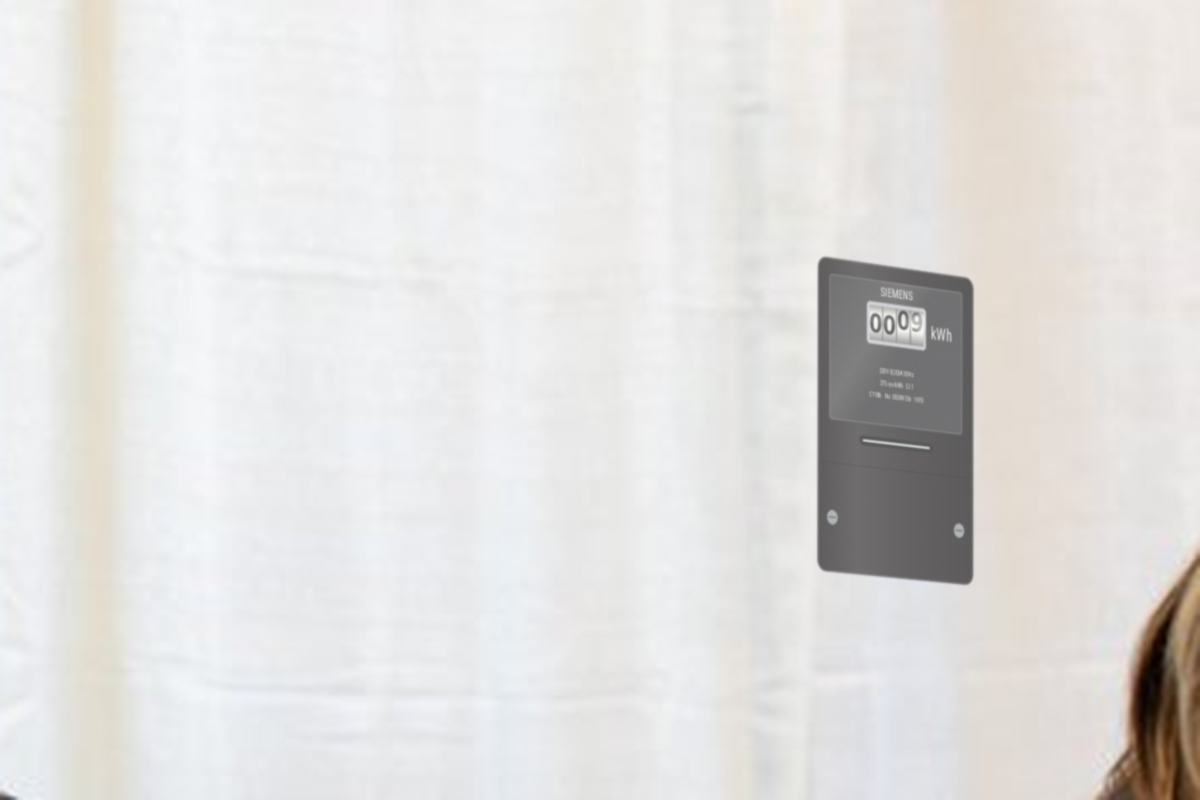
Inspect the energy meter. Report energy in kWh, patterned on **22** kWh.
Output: **9** kWh
